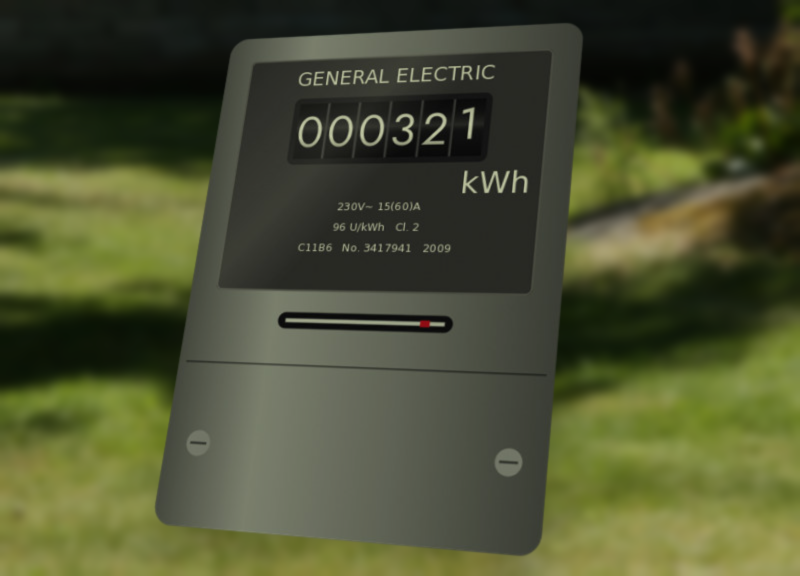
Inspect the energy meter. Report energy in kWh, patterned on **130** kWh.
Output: **321** kWh
